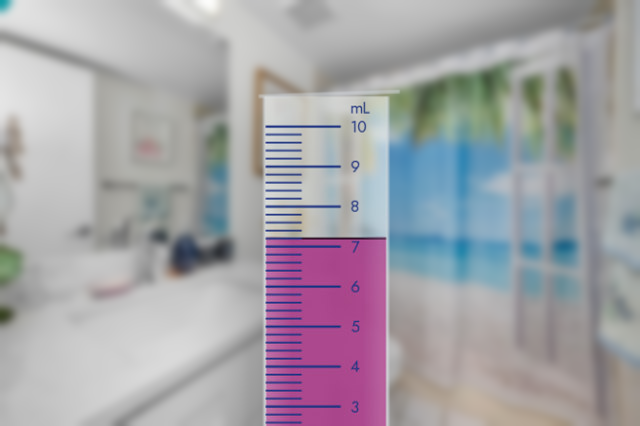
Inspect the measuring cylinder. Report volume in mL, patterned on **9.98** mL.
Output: **7.2** mL
